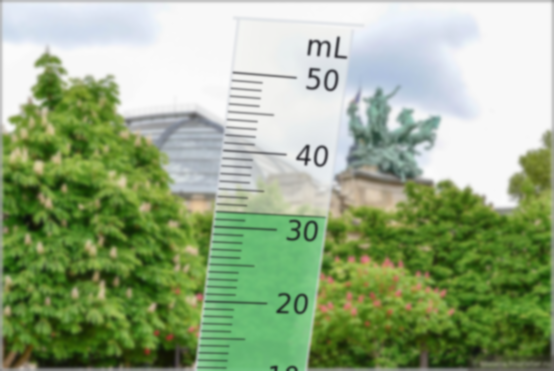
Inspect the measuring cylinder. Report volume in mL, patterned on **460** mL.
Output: **32** mL
